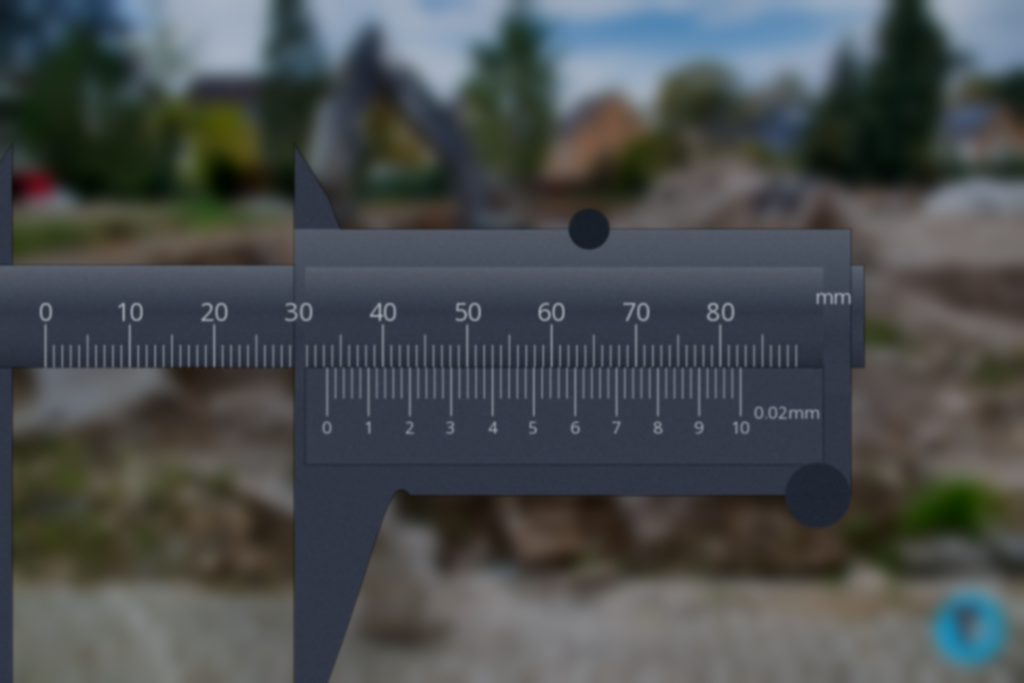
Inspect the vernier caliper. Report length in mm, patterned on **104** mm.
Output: **33.4** mm
